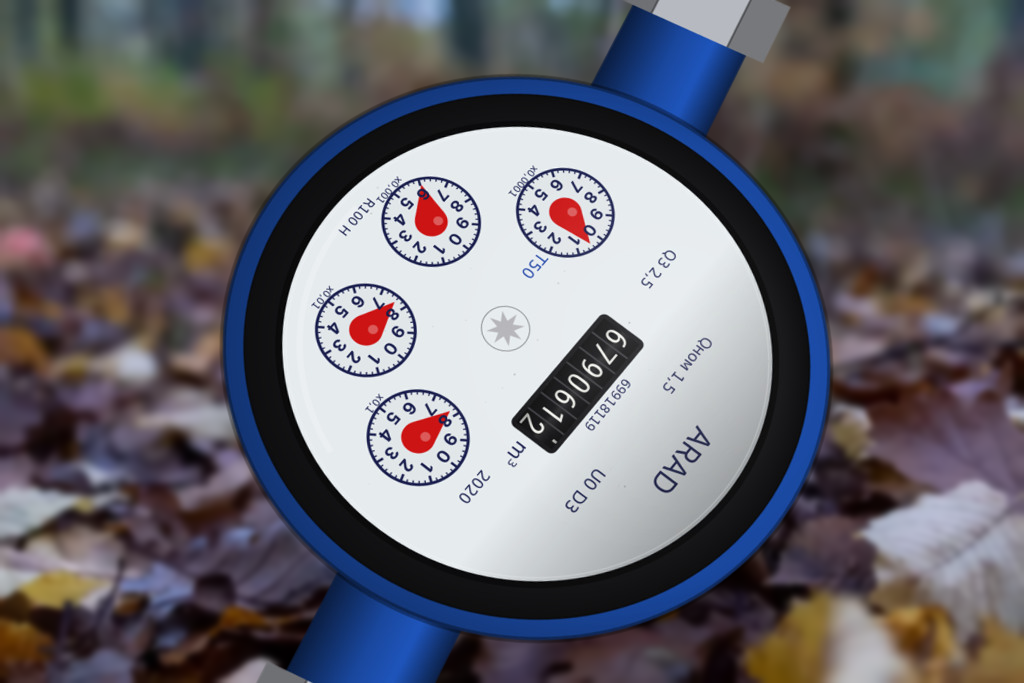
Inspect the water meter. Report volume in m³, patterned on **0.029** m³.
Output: **6790611.7760** m³
